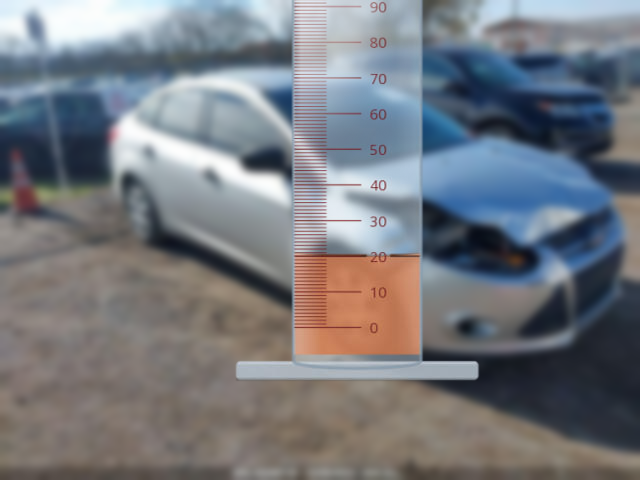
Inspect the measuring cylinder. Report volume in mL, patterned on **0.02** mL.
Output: **20** mL
